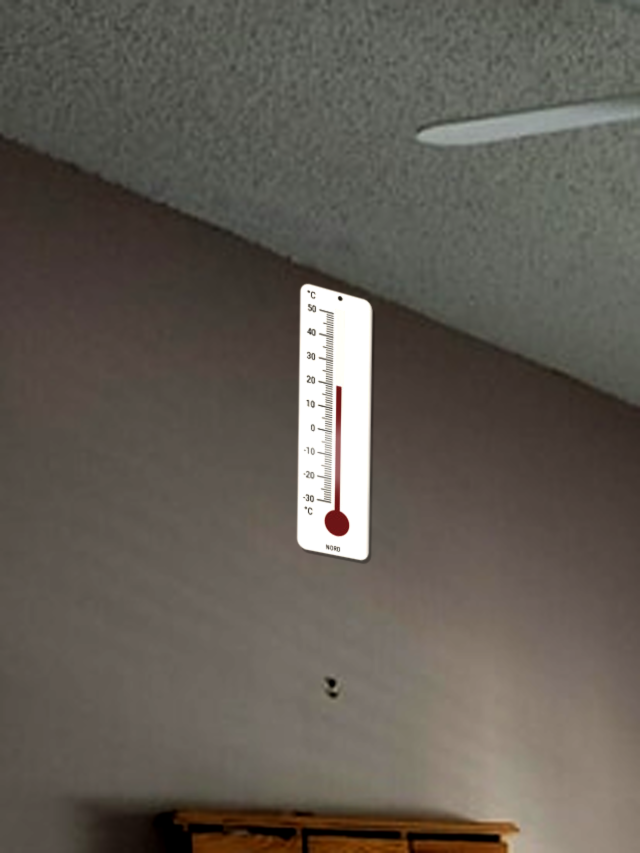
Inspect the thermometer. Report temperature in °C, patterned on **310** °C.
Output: **20** °C
